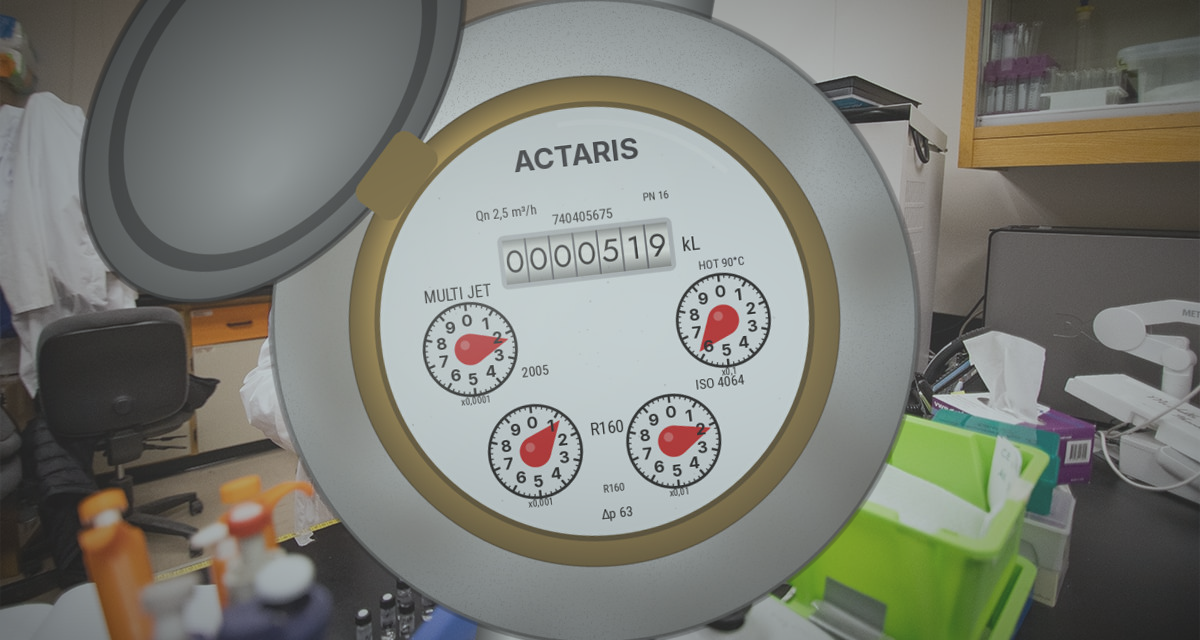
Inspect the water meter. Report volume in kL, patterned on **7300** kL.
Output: **519.6212** kL
